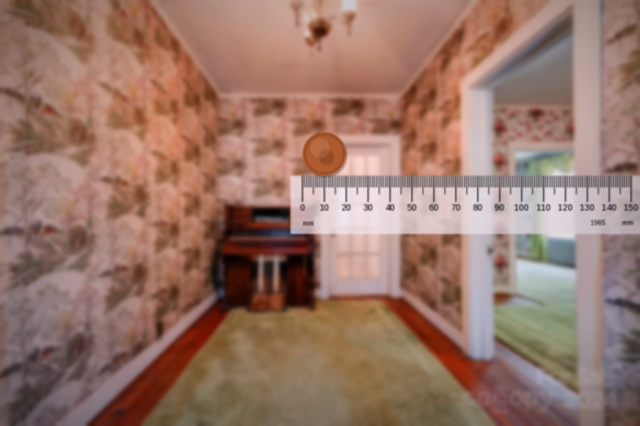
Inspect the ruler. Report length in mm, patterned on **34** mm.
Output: **20** mm
